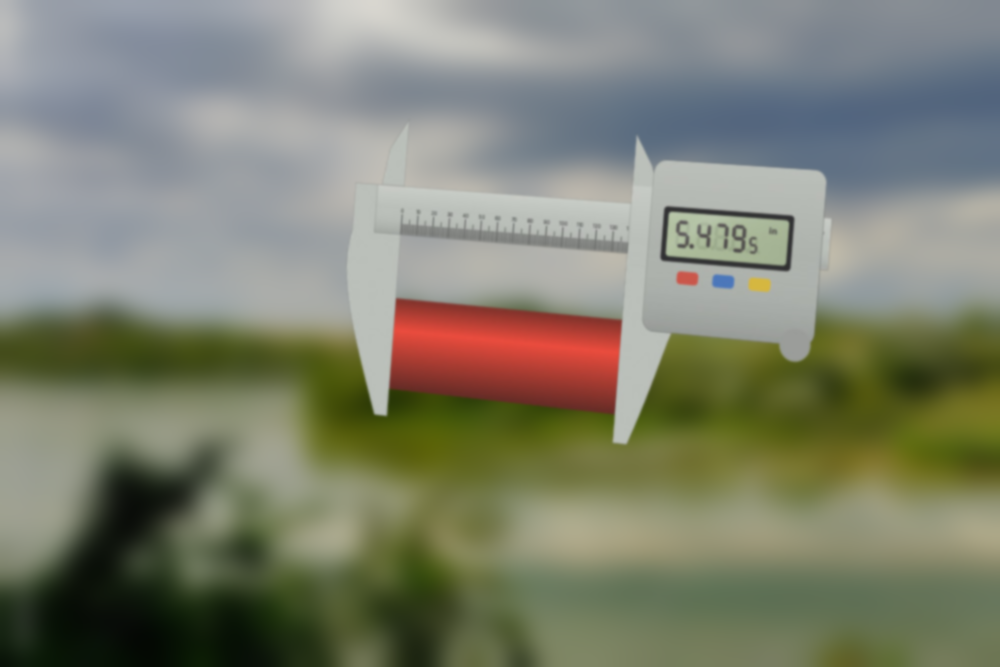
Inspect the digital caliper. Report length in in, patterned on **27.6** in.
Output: **5.4795** in
